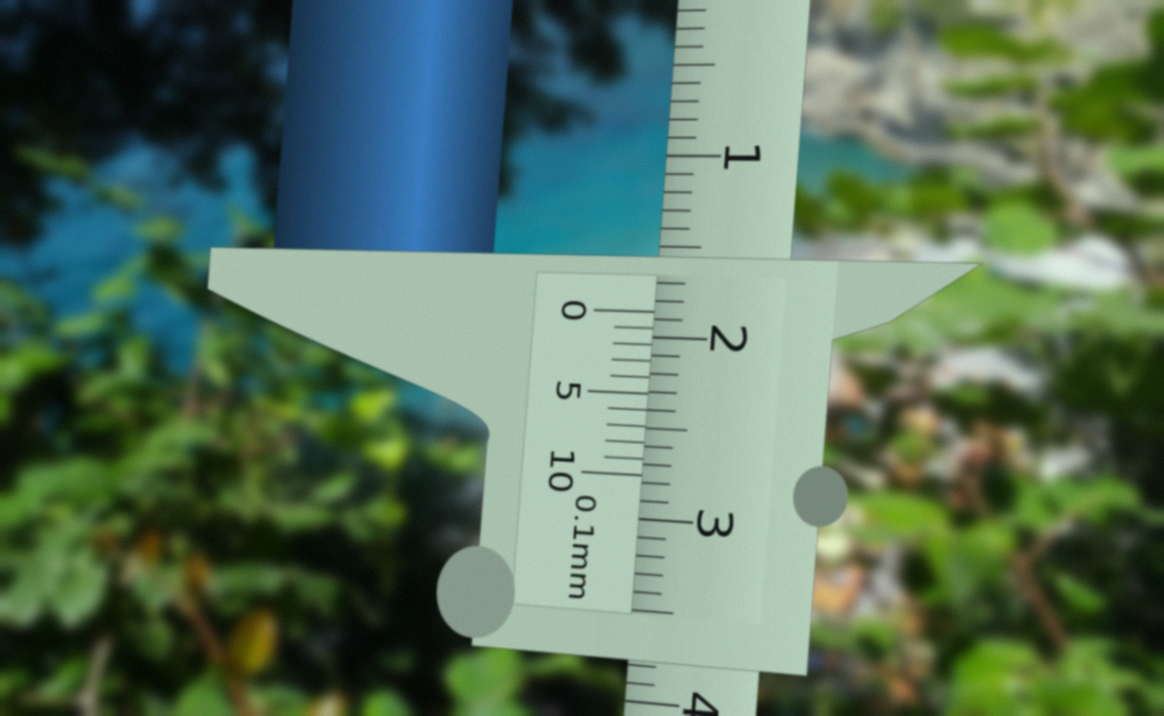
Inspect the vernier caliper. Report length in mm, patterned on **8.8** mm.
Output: **18.6** mm
